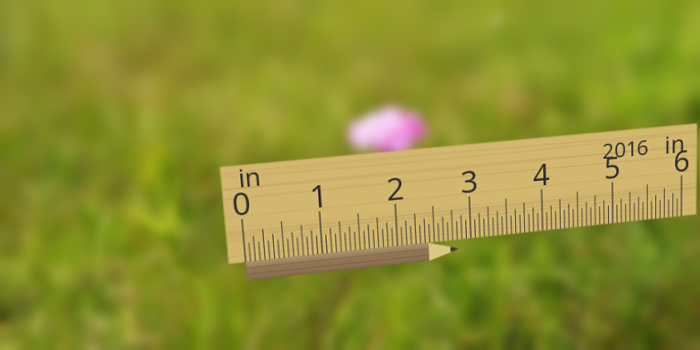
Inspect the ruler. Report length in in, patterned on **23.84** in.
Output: **2.8125** in
